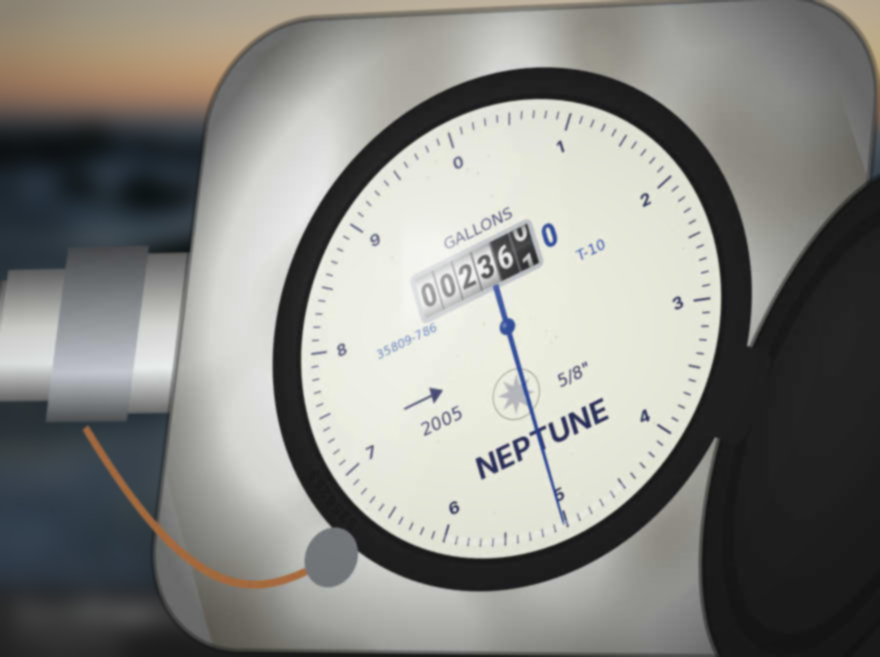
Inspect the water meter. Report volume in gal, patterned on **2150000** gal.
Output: **23605.0** gal
